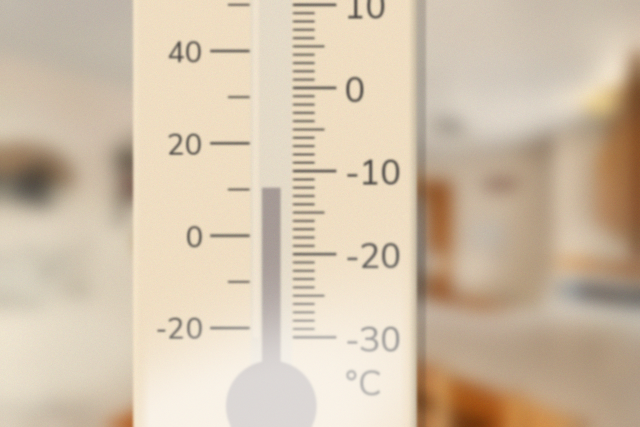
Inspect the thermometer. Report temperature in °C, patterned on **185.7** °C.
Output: **-12** °C
